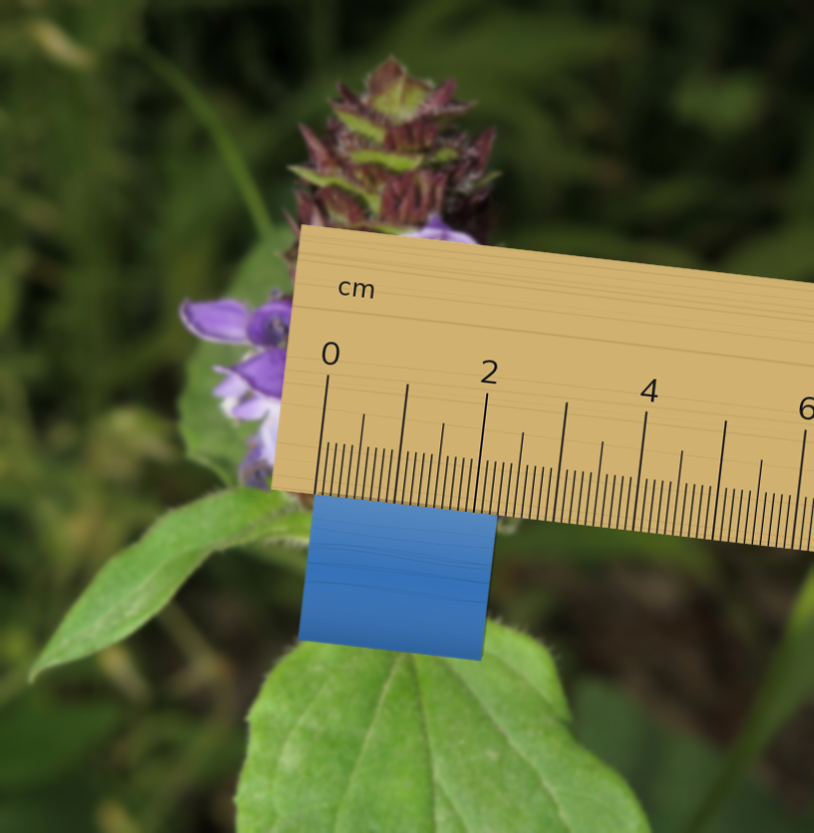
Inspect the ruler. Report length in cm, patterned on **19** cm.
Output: **2.3** cm
